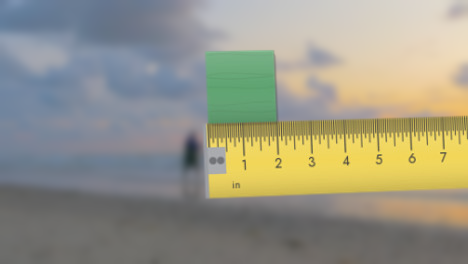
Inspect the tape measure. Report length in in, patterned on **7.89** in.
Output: **2** in
